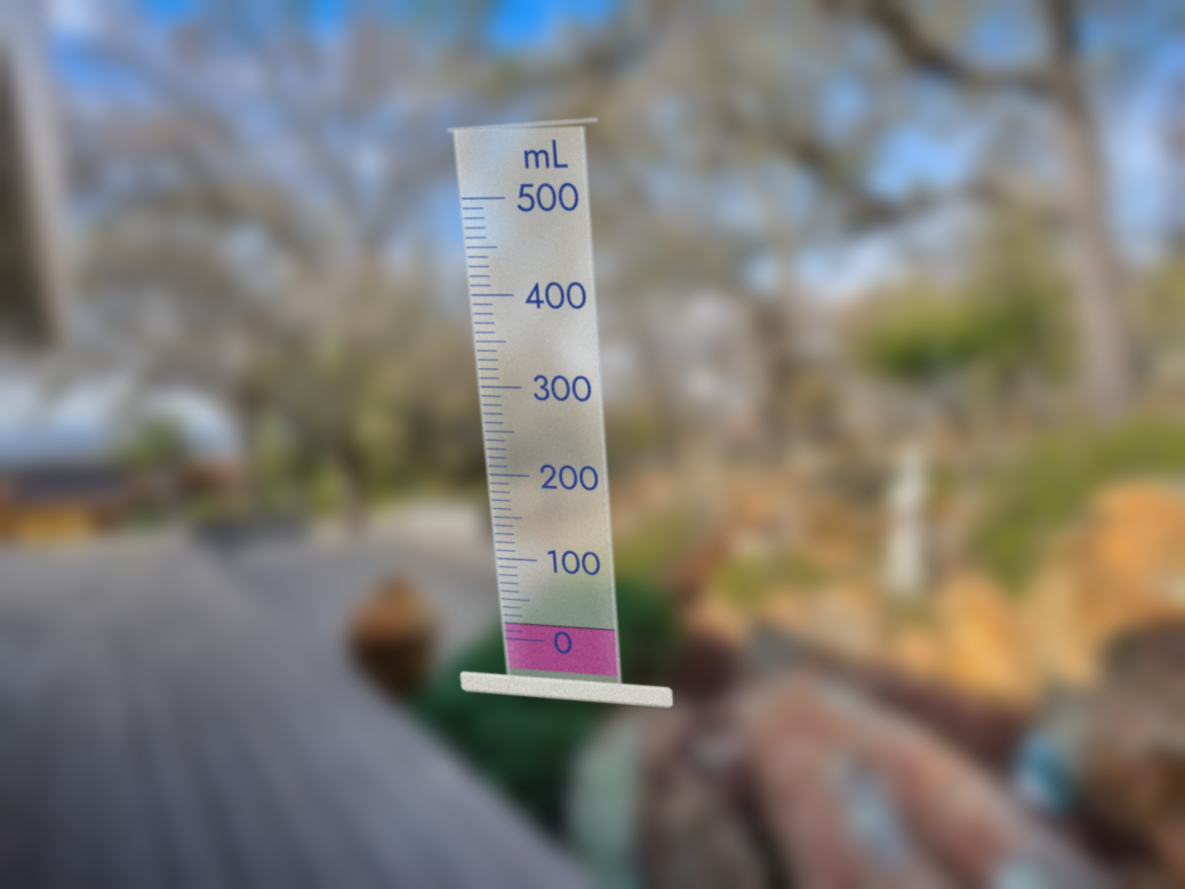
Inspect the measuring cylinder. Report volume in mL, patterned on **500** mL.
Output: **20** mL
